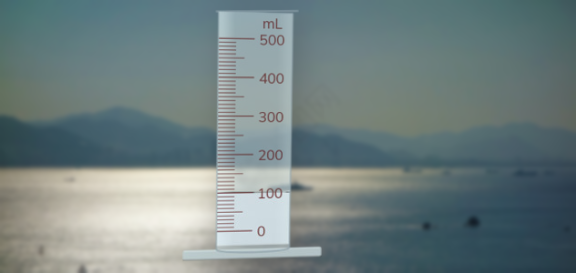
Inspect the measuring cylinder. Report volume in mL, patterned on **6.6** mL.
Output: **100** mL
